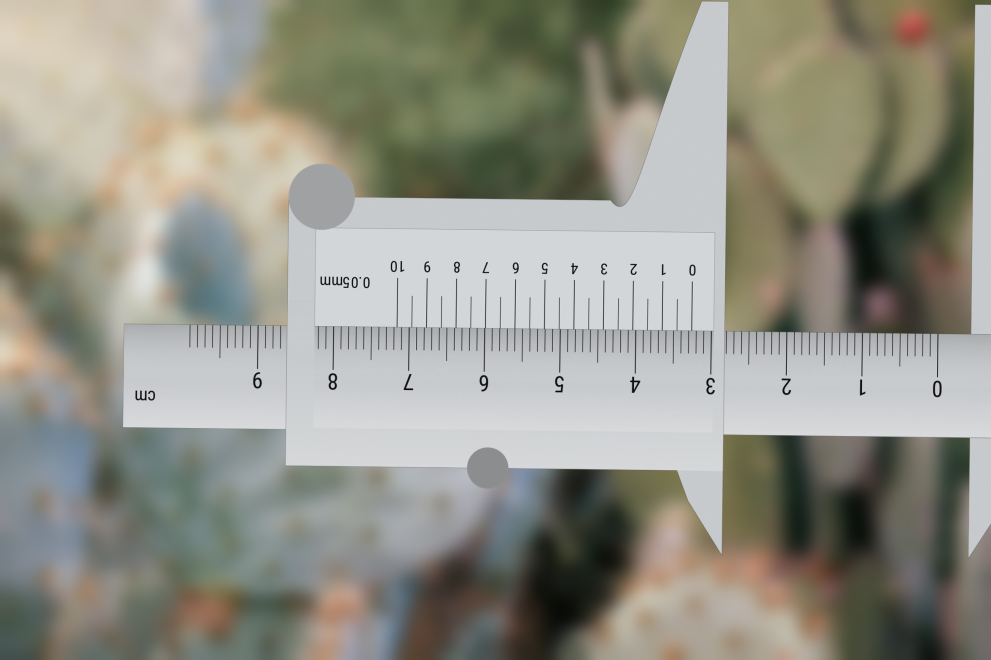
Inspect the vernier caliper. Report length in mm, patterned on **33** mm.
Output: **32.6** mm
